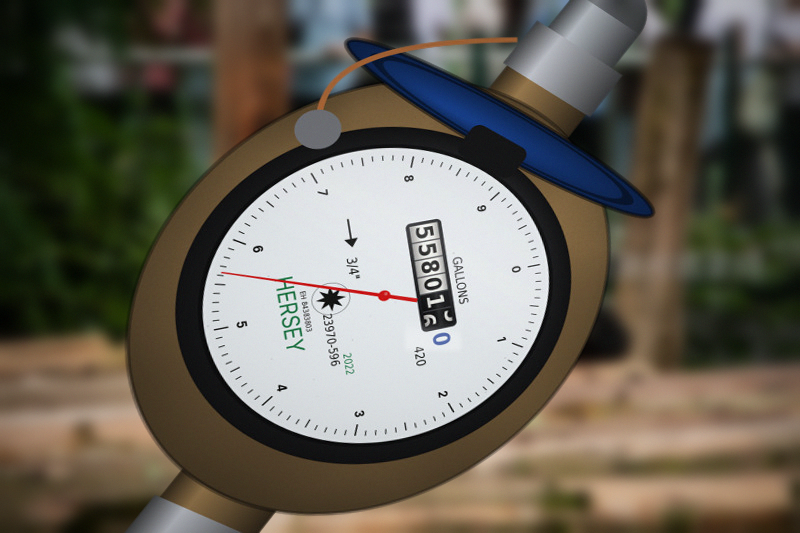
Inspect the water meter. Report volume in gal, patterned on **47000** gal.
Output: **5580155.6** gal
